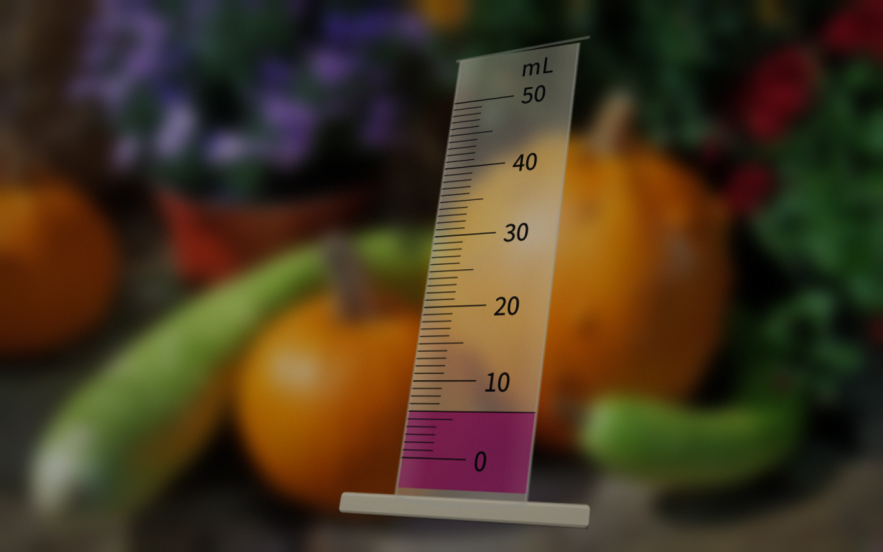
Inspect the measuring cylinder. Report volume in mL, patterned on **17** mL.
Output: **6** mL
